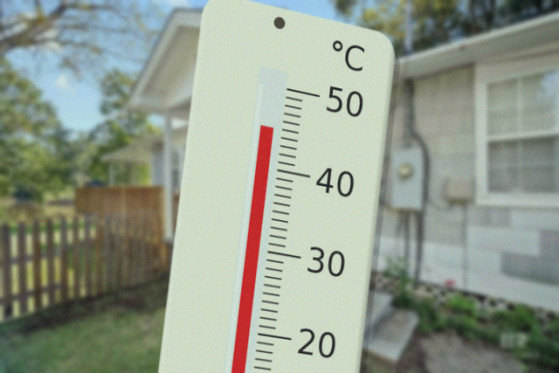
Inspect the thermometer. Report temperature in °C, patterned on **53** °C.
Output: **45** °C
